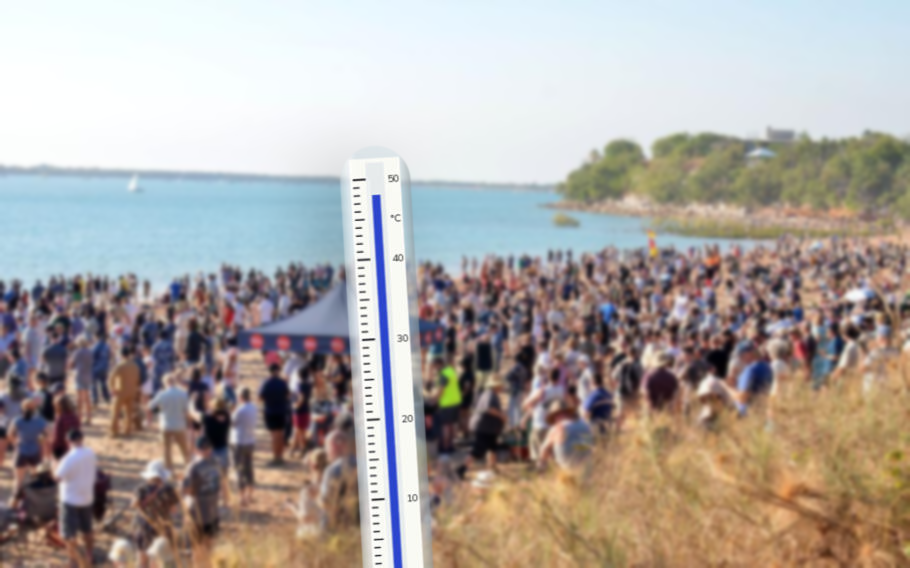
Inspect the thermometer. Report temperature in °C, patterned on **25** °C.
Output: **48** °C
